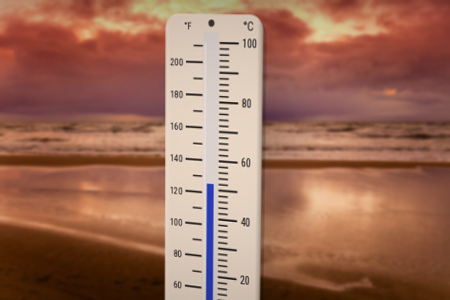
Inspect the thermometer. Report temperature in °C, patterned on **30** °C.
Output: **52** °C
